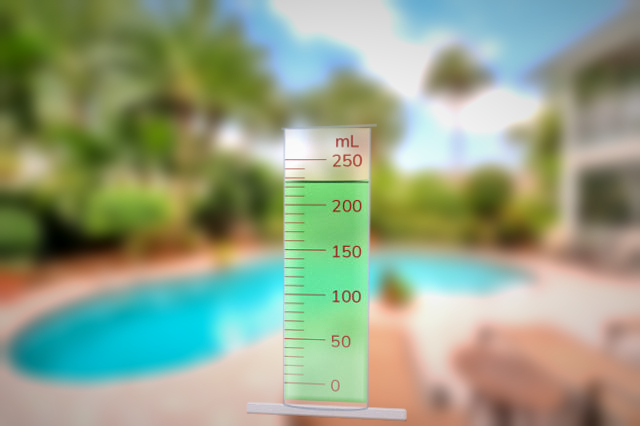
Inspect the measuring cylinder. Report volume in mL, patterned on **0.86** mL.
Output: **225** mL
